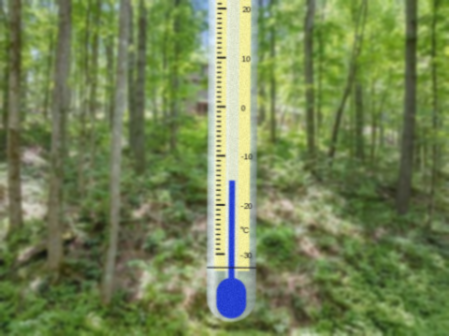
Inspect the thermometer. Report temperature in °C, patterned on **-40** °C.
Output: **-15** °C
